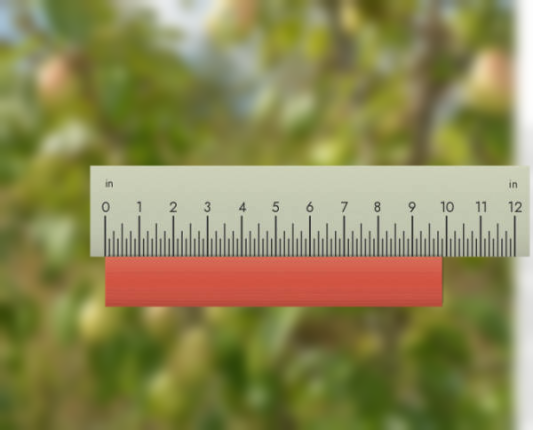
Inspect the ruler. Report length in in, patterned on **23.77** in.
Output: **9.875** in
